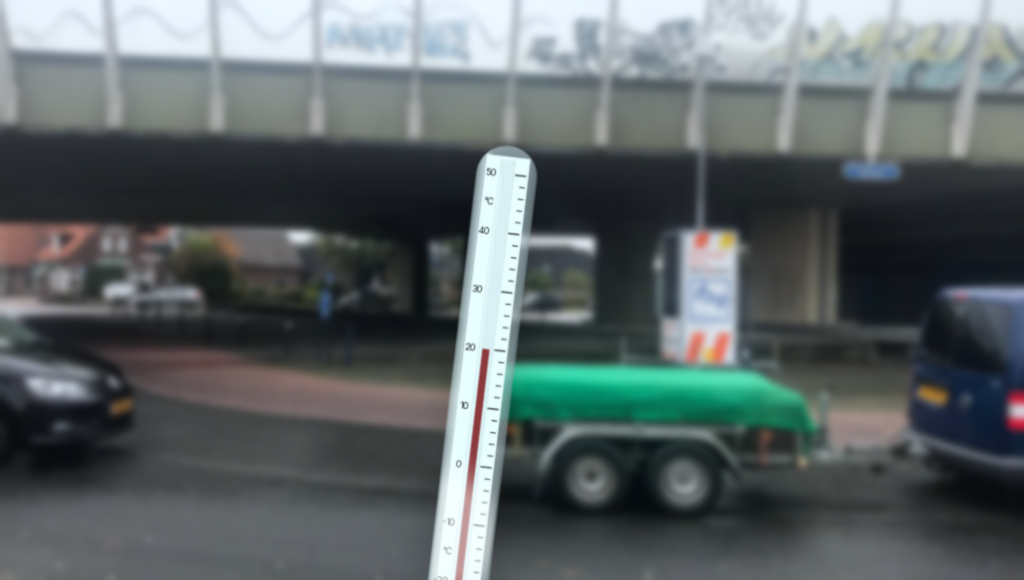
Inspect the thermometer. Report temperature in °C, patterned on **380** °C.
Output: **20** °C
